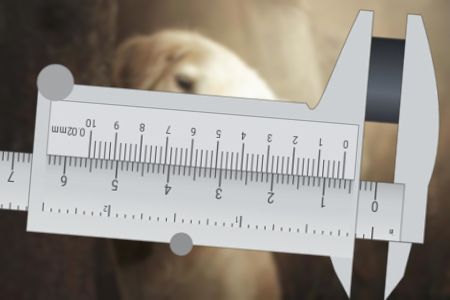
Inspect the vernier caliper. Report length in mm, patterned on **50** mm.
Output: **6.5** mm
